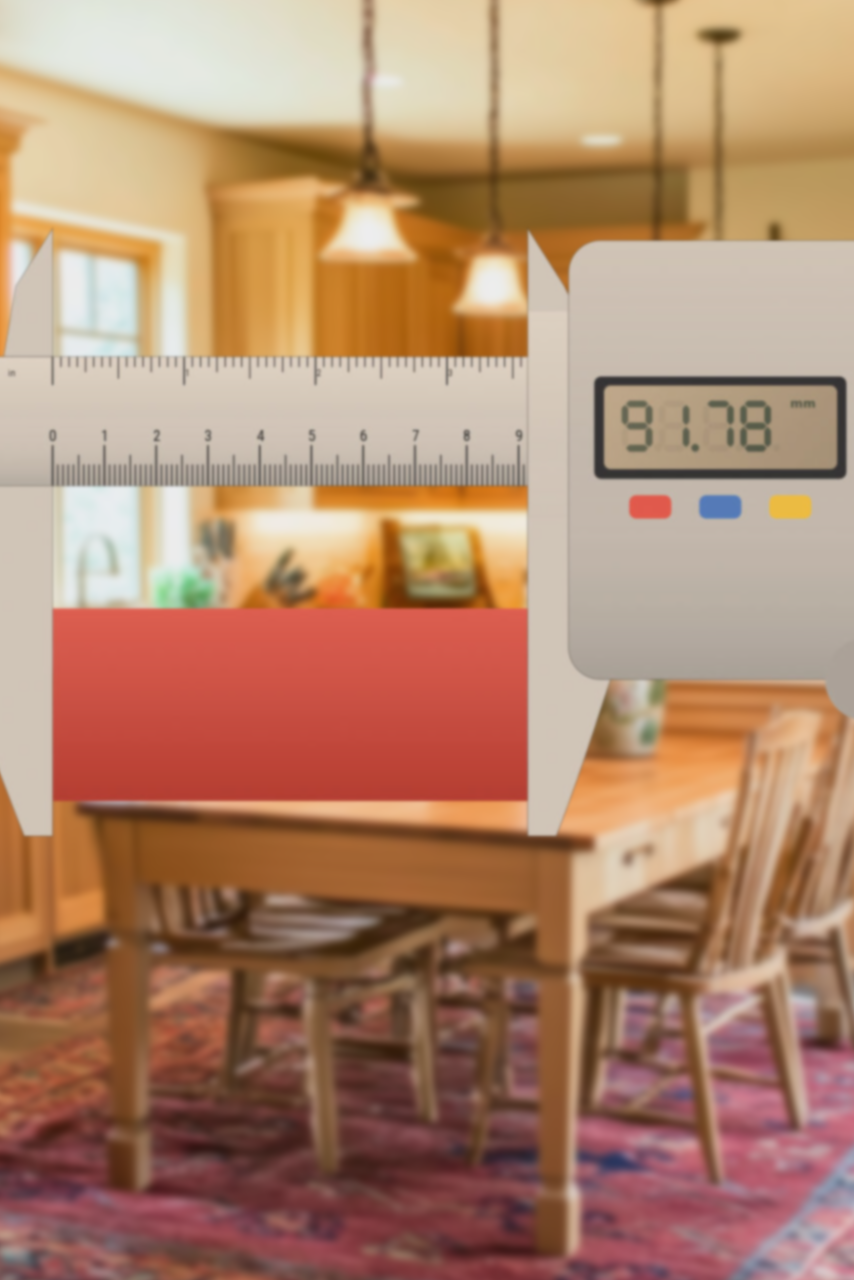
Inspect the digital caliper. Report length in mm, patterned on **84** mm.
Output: **91.78** mm
